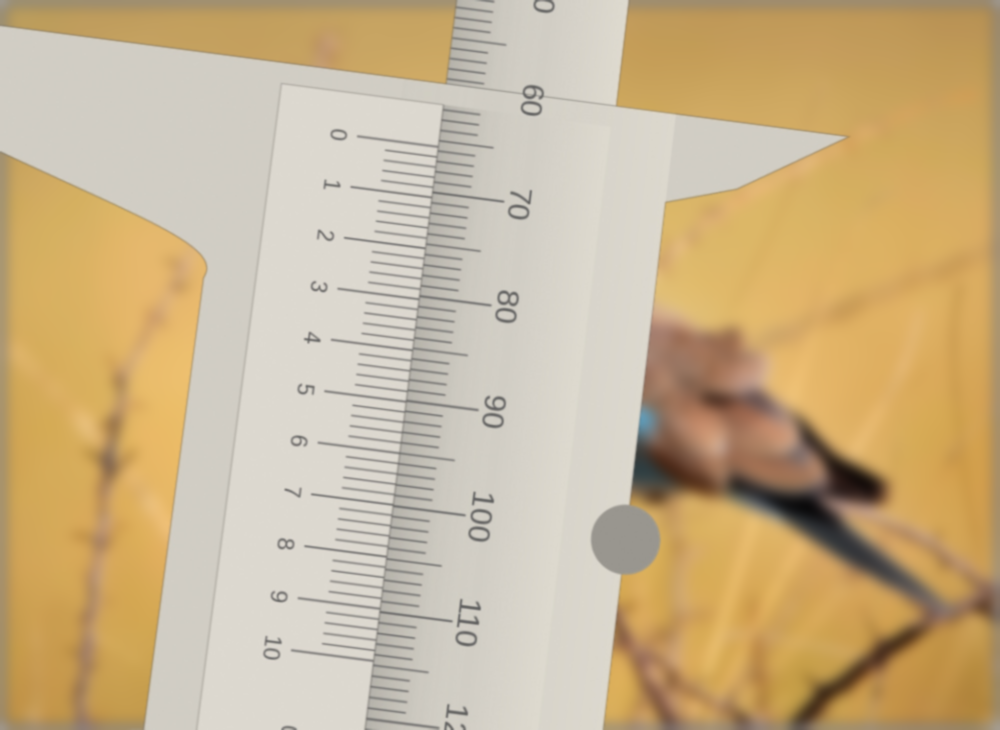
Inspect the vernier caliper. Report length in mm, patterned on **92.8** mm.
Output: **65.6** mm
